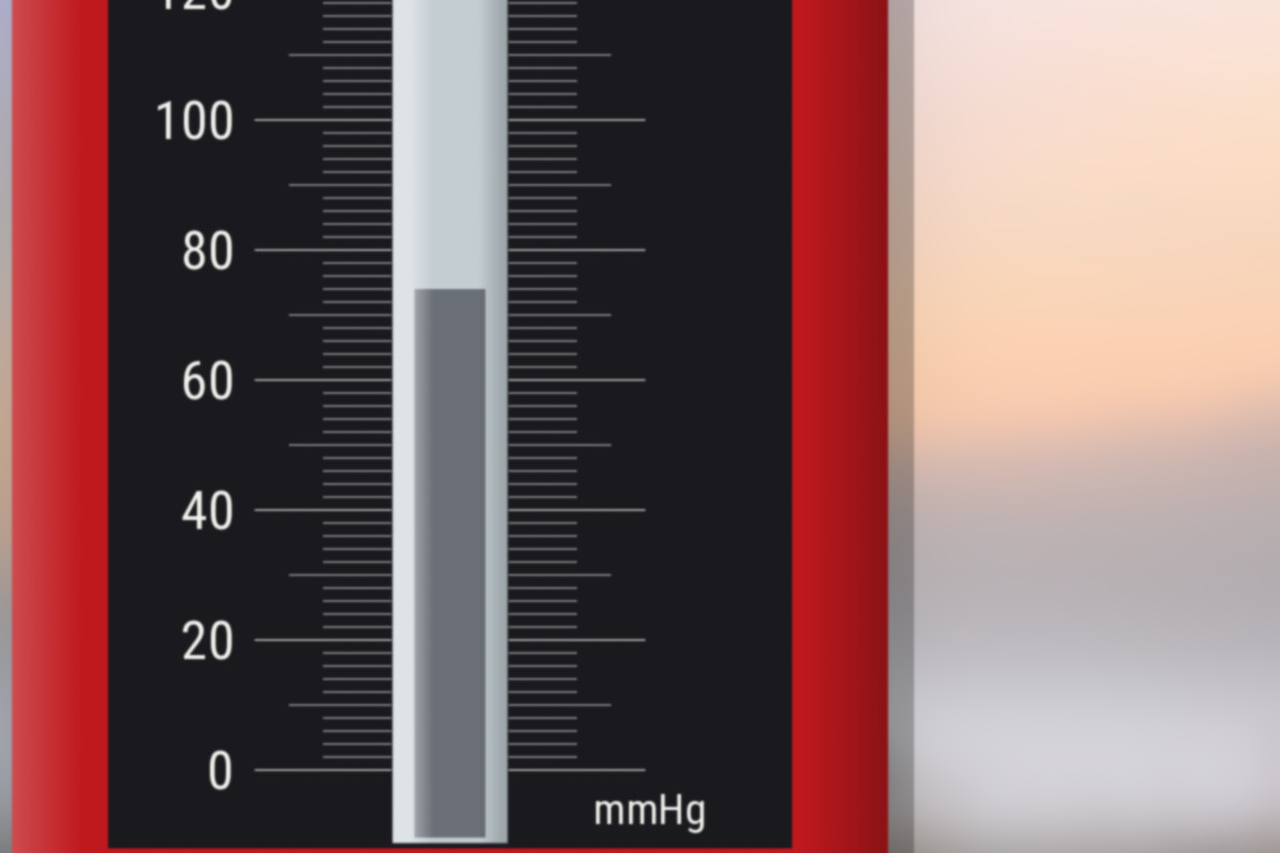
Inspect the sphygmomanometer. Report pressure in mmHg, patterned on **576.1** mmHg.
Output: **74** mmHg
